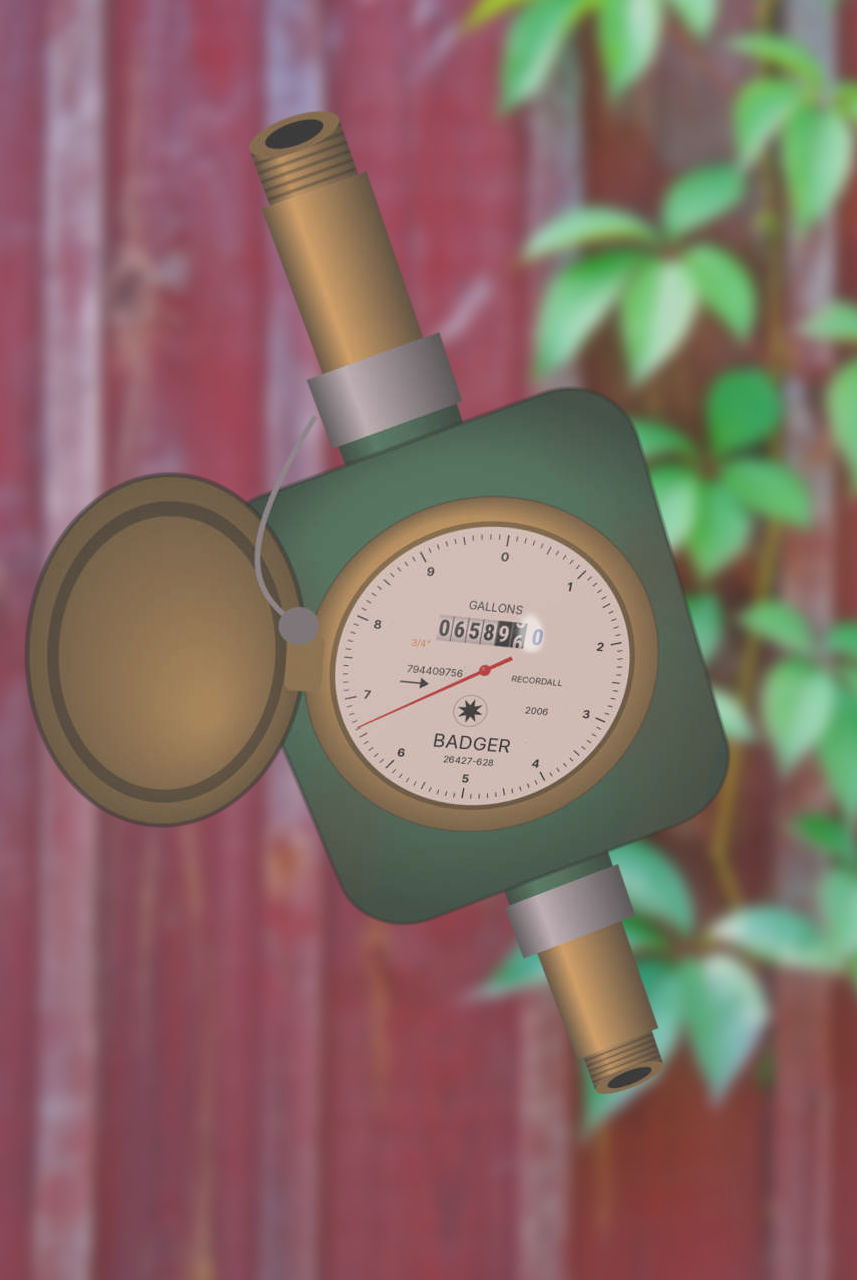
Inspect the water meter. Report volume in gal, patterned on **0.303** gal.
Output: **658956.6** gal
